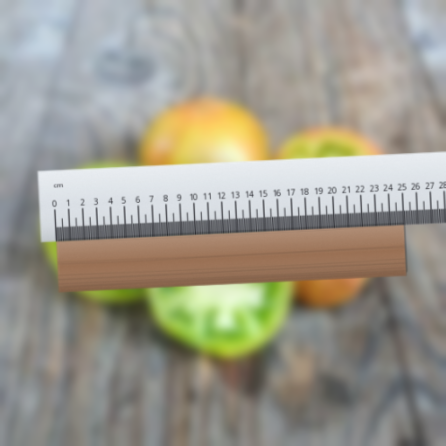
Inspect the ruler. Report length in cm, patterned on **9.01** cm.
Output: **25** cm
